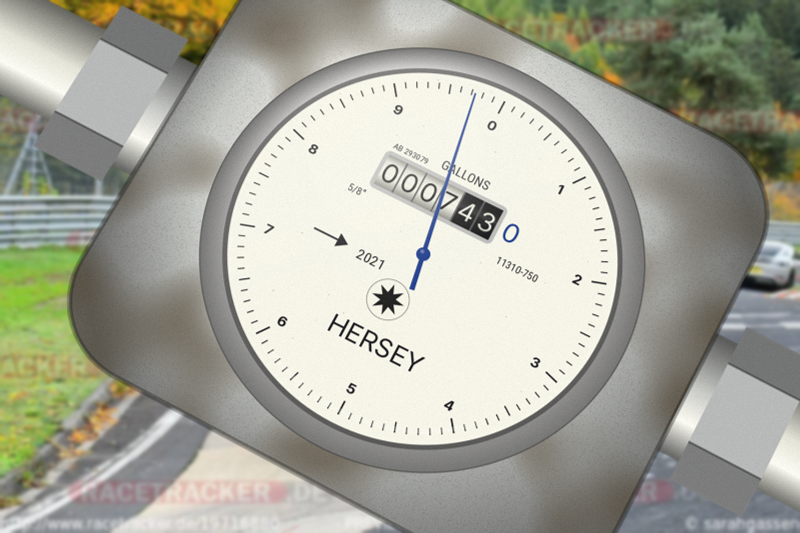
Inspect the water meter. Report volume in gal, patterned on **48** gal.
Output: **7429.7** gal
